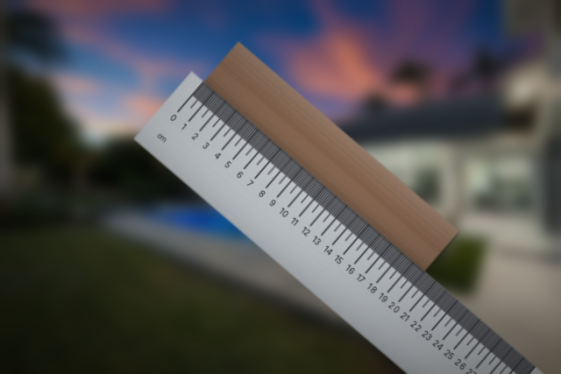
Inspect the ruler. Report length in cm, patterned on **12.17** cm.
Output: **20** cm
